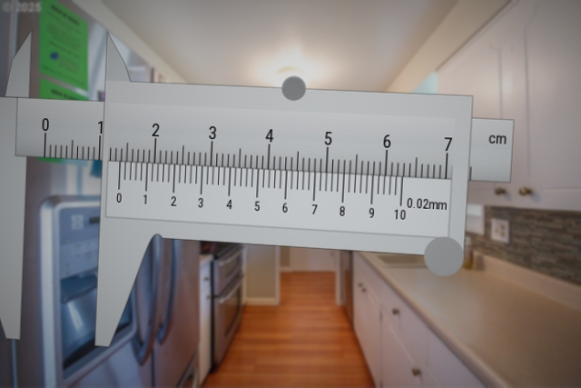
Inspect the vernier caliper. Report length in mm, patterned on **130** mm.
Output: **13.8** mm
